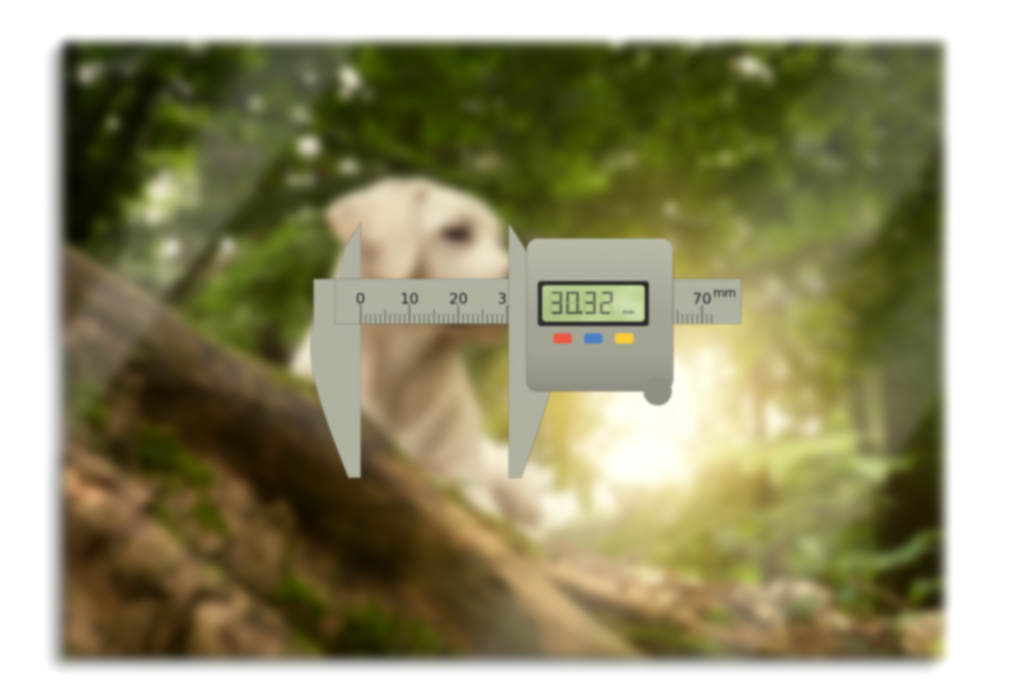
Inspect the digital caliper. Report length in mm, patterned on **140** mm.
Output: **30.32** mm
